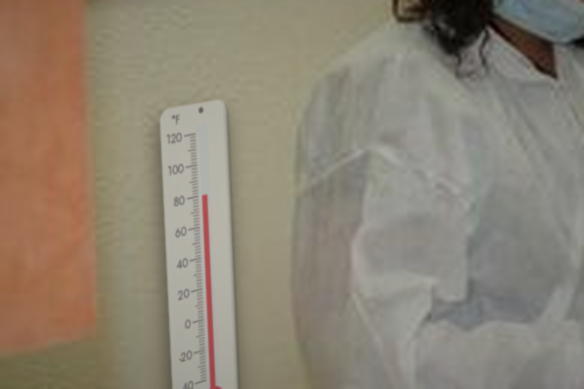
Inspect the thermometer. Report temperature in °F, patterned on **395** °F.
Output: **80** °F
